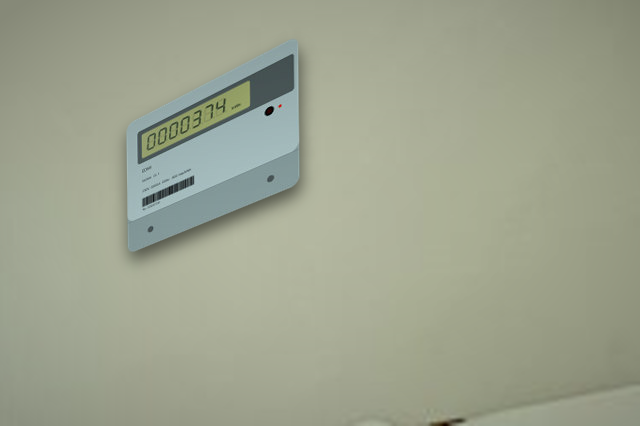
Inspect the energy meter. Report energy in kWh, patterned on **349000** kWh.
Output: **374** kWh
